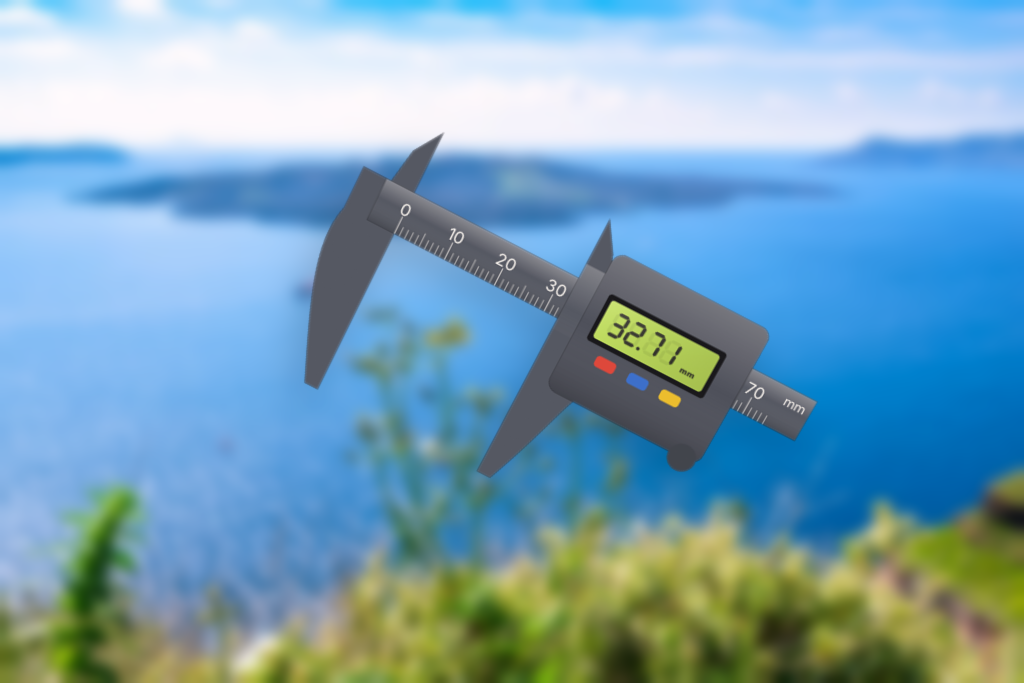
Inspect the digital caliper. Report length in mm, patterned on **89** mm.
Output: **32.71** mm
